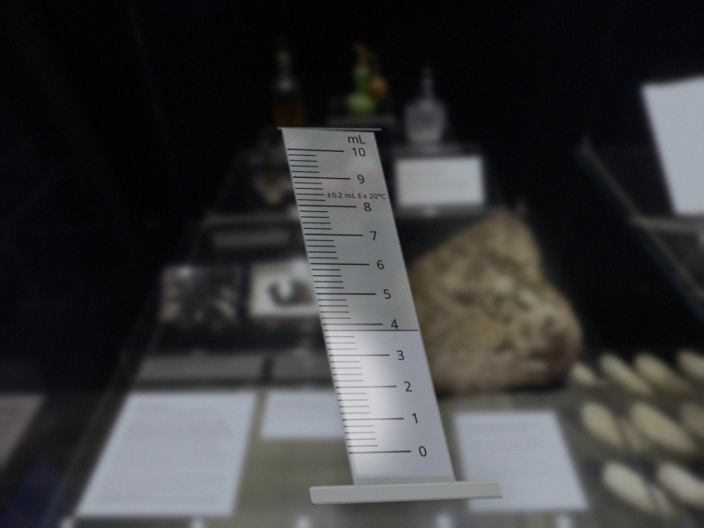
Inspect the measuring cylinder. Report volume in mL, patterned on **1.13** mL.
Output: **3.8** mL
